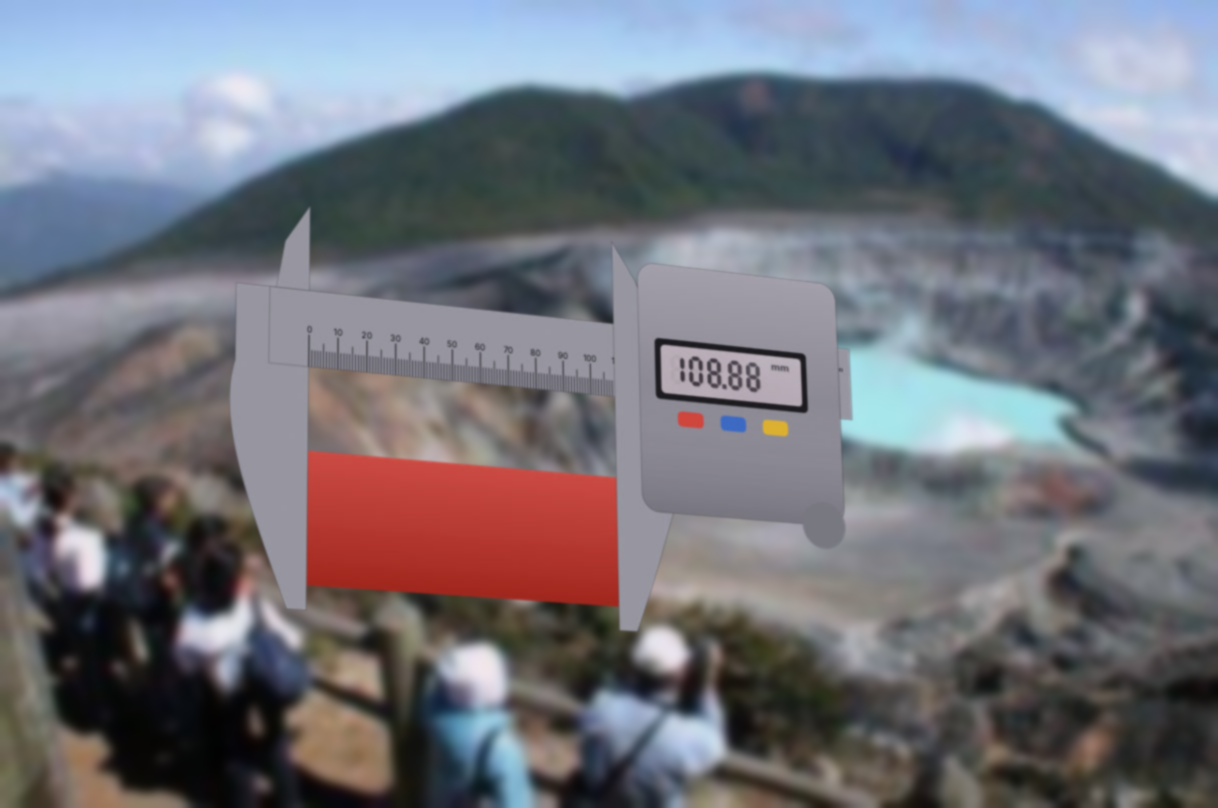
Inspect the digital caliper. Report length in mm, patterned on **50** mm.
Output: **108.88** mm
